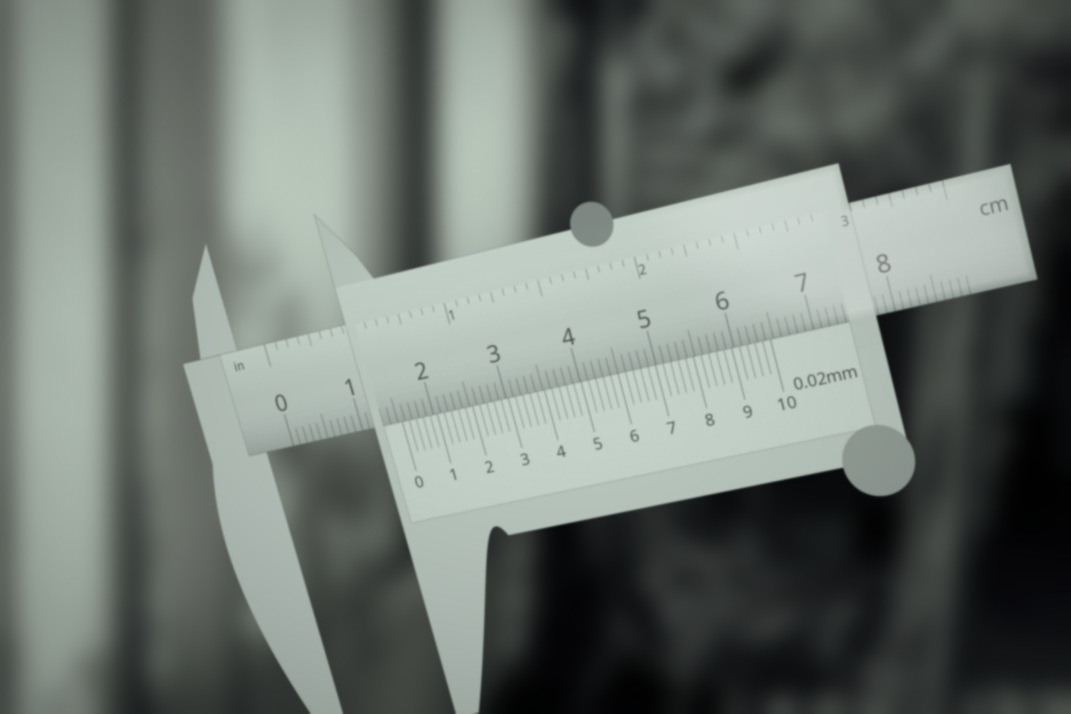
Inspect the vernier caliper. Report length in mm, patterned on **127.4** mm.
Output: **15.6** mm
